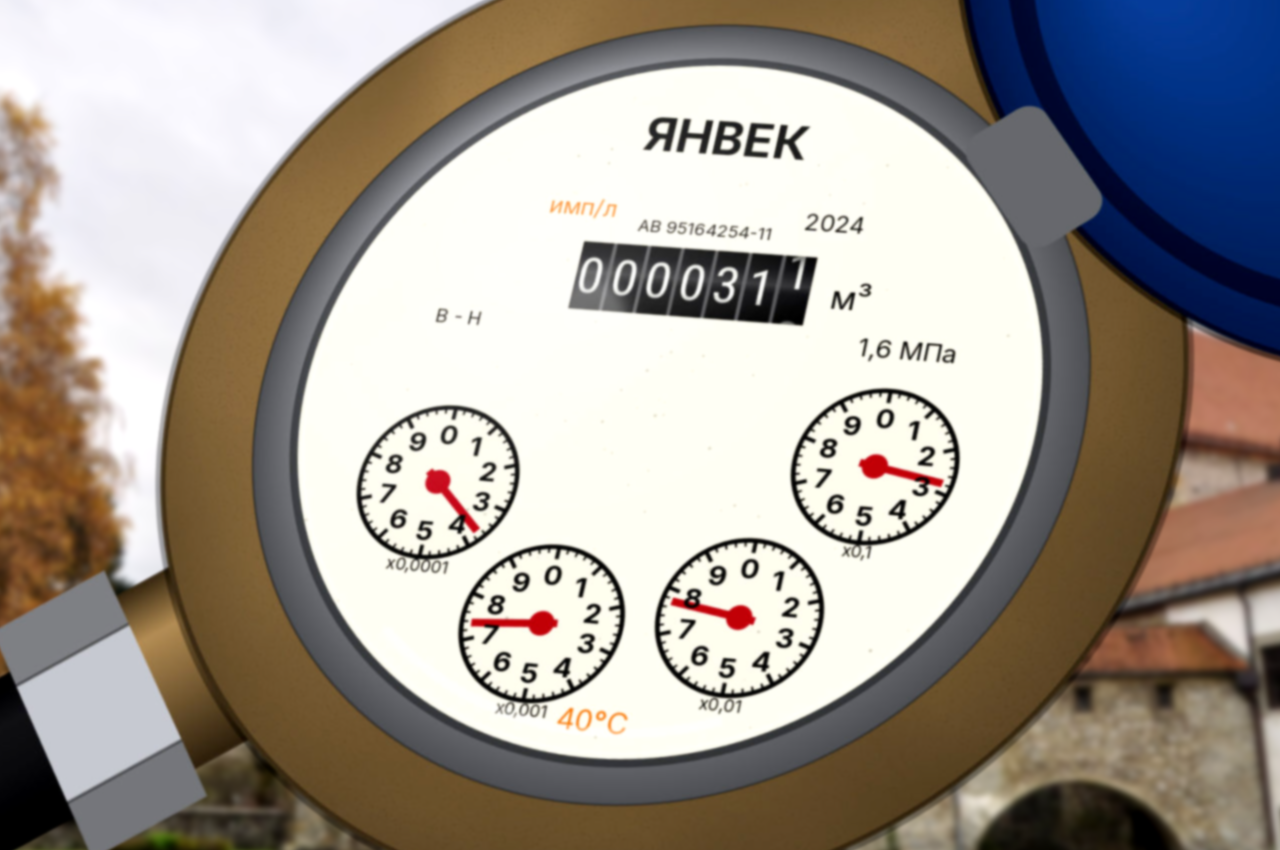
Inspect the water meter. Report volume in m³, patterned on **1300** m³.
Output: **311.2773** m³
